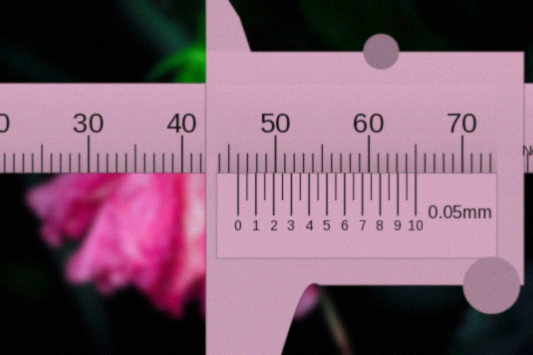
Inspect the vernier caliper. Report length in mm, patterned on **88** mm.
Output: **46.0** mm
